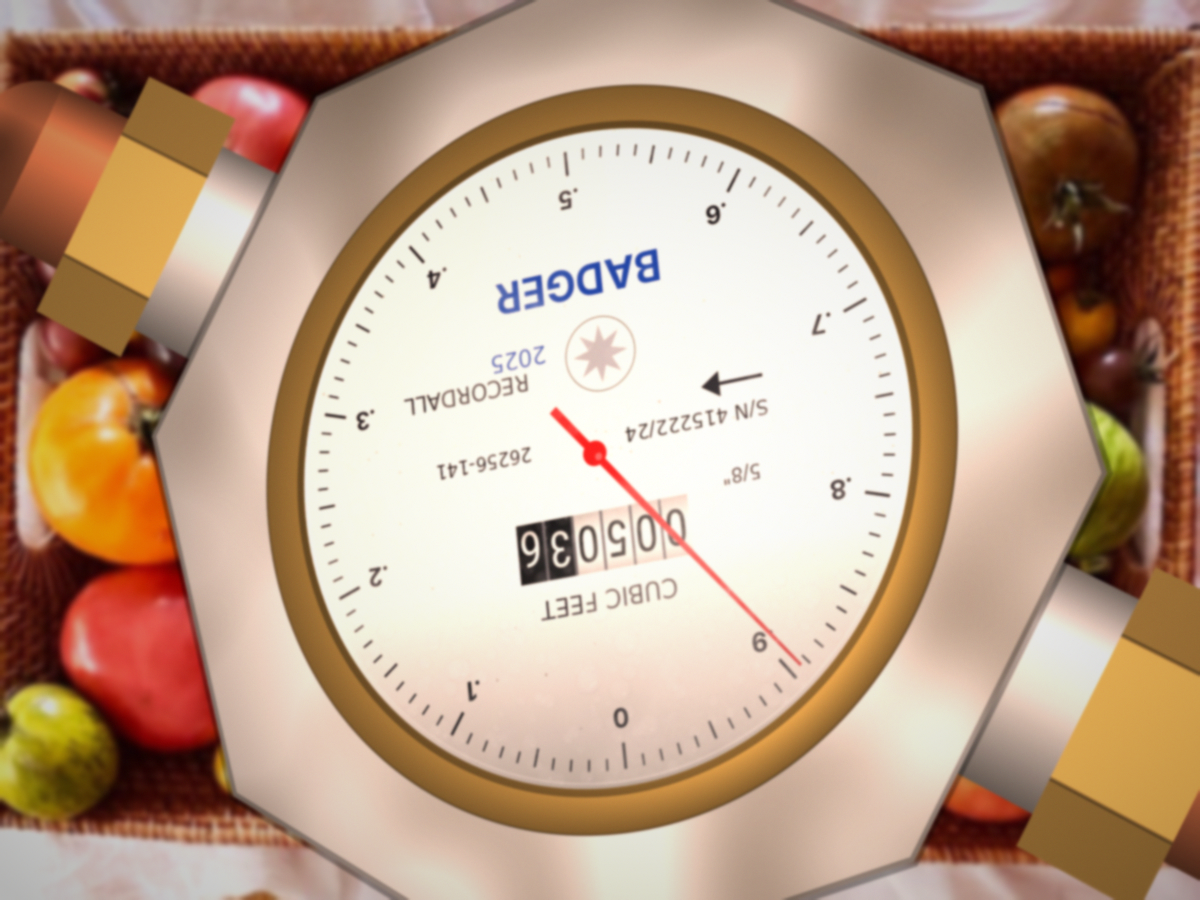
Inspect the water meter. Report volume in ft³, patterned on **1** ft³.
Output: **5035.89** ft³
